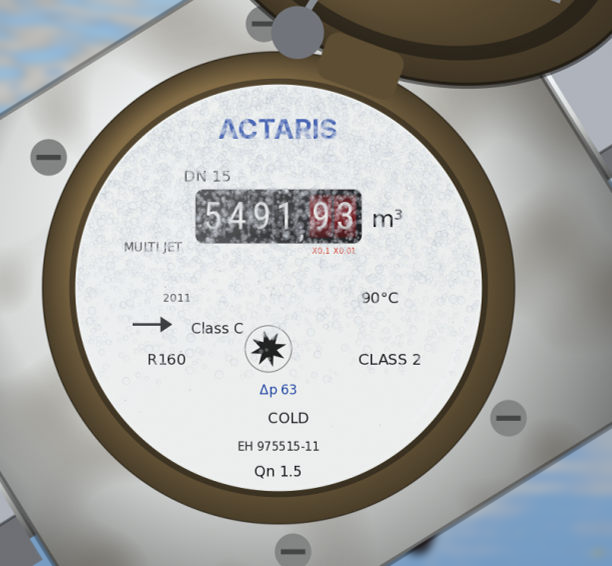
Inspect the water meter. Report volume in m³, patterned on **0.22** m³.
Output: **5491.93** m³
